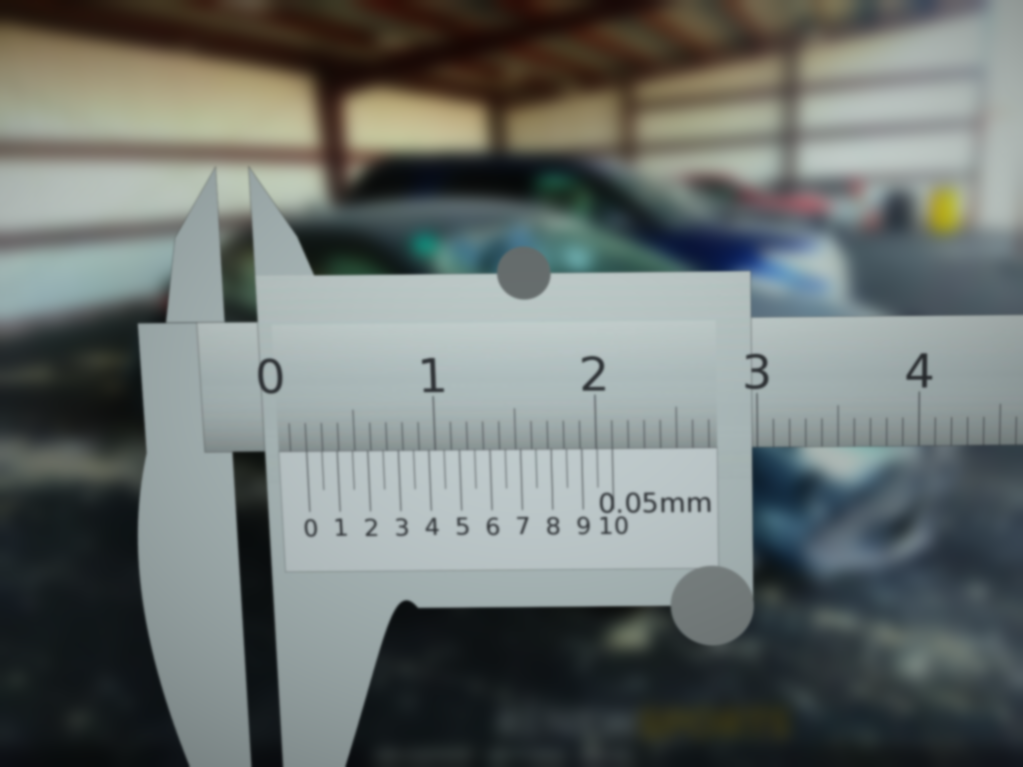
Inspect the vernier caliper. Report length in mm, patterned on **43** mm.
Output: **2.0** mm
